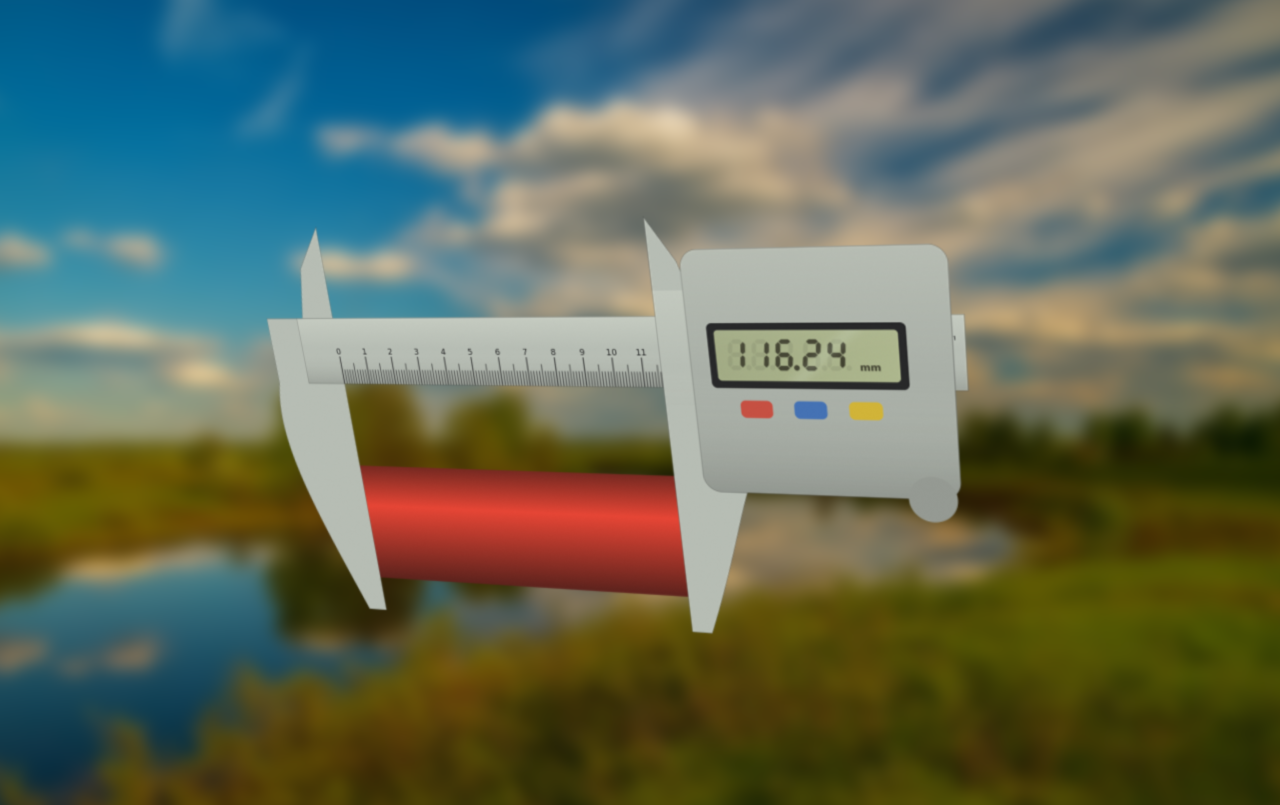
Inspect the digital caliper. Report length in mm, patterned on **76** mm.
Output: **116.24** mm
